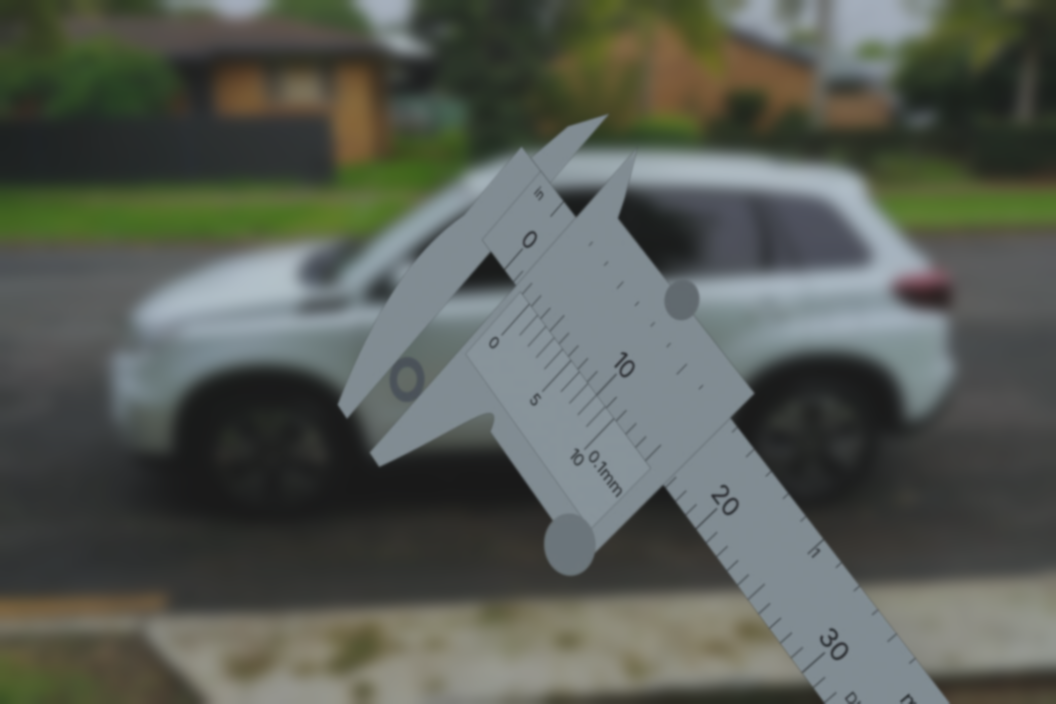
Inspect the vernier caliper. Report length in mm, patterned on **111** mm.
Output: **2.8** mm
